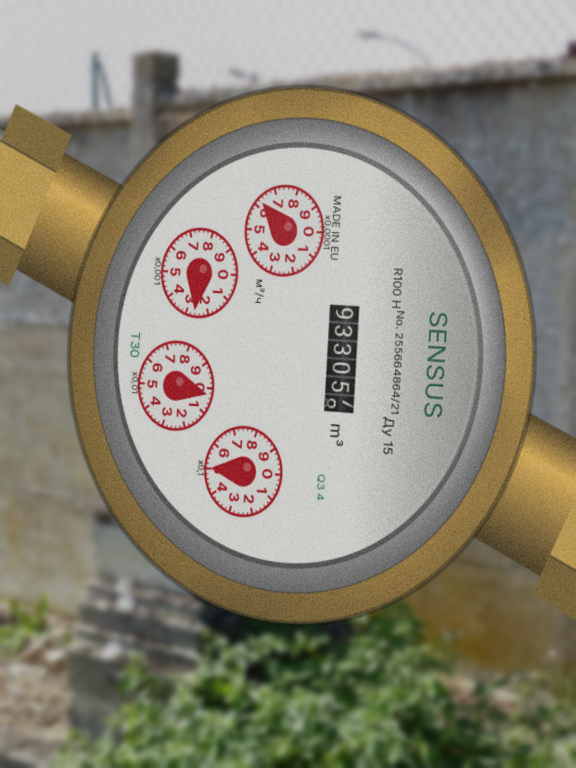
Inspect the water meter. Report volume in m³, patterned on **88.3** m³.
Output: **933057.5026** m³
